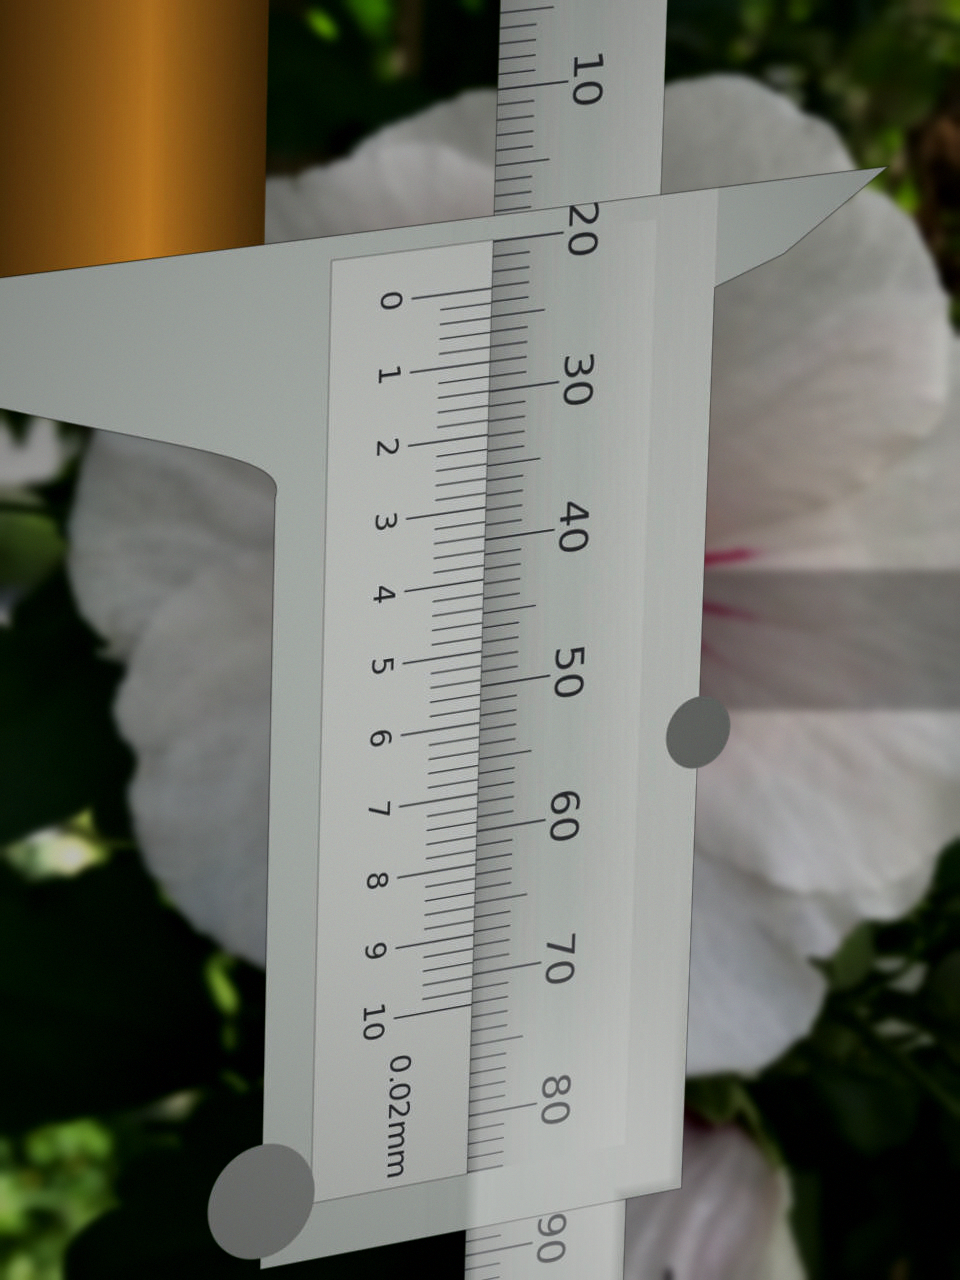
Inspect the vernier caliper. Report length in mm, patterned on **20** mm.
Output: **23.1** mm
